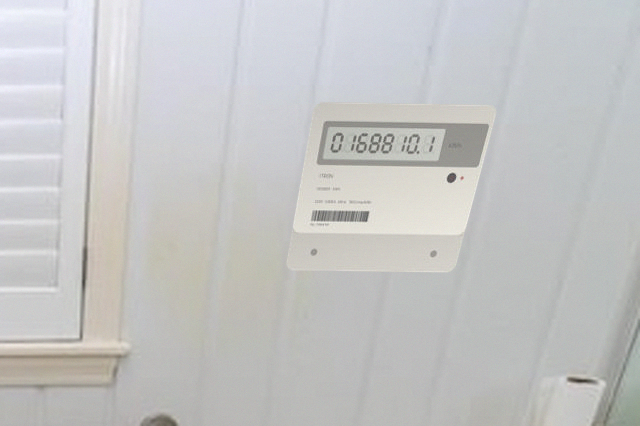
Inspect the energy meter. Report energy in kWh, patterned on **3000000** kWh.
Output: **168810.1** kWh
